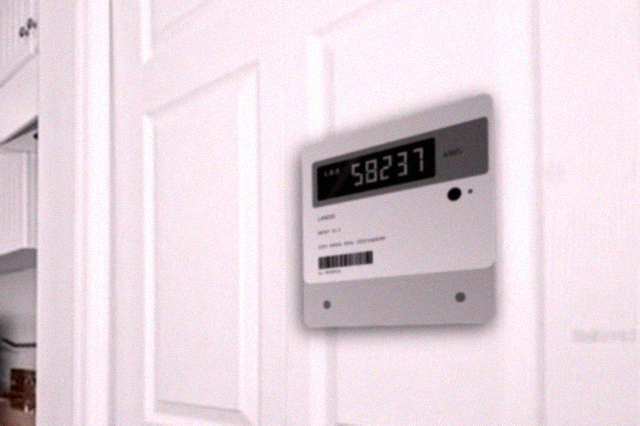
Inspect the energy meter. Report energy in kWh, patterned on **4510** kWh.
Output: **58237** kWh
